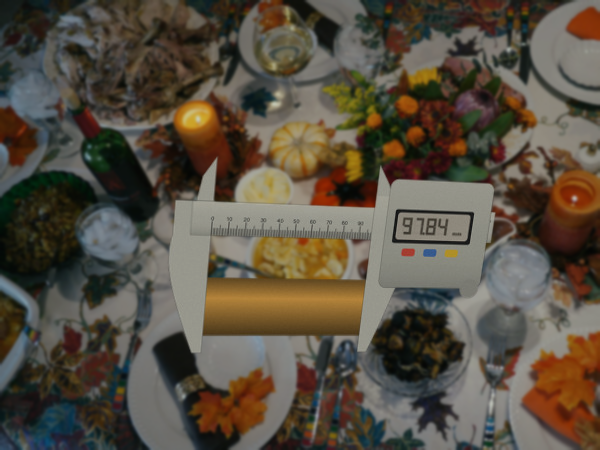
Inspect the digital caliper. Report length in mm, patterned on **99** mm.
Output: **97.84** mm
